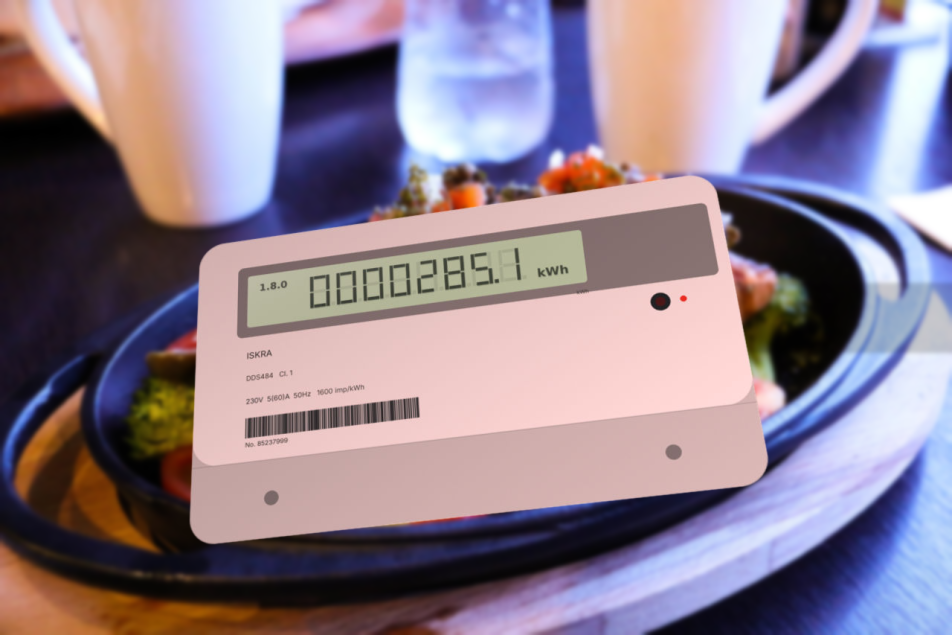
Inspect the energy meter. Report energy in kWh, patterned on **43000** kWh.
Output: **285.1** kWh
